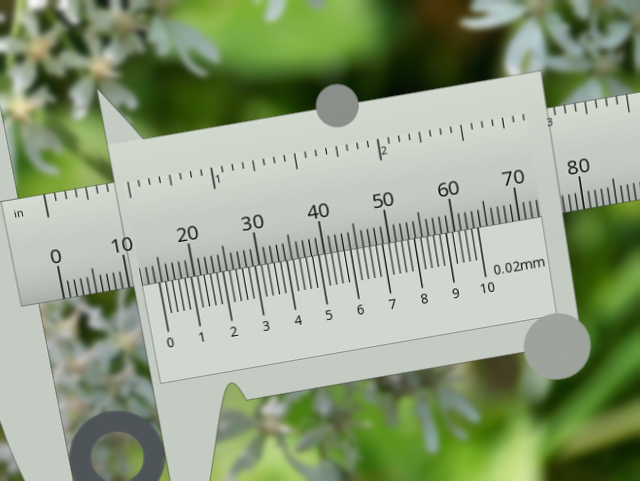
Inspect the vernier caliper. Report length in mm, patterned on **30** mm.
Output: **14.6** mm
